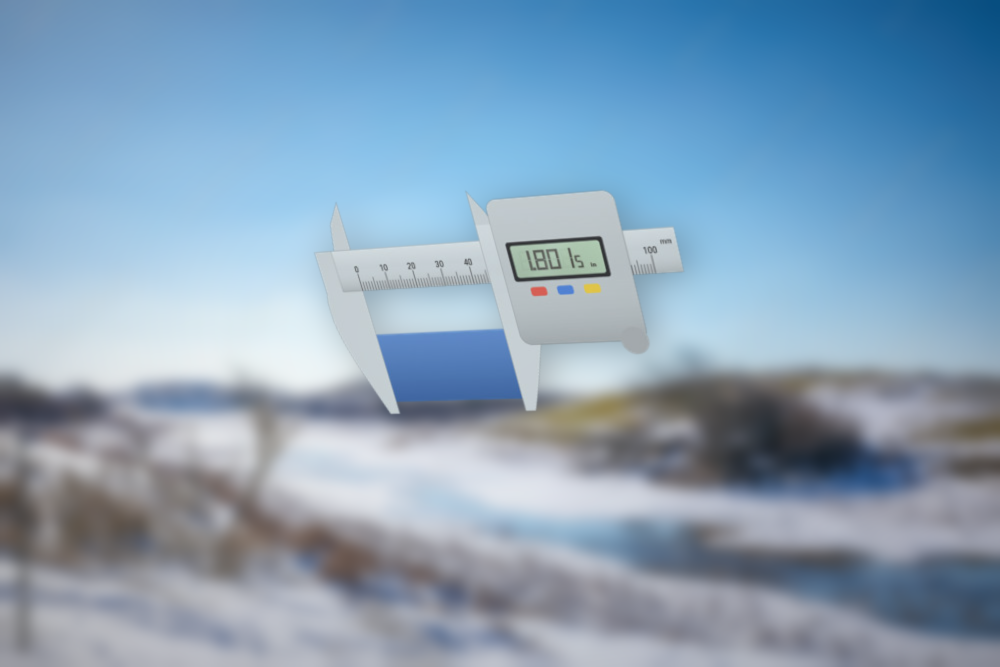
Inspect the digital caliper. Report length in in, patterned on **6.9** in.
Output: **1.8015** in
